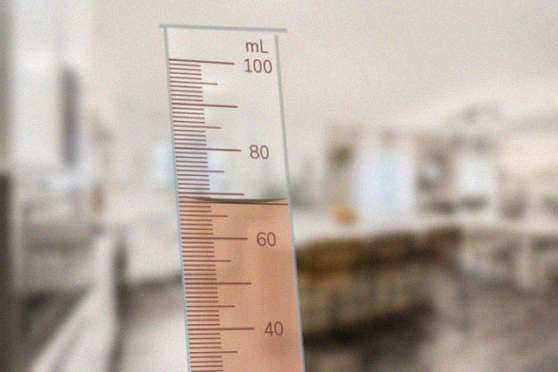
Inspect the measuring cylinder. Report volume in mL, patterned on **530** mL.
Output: **68** mL
